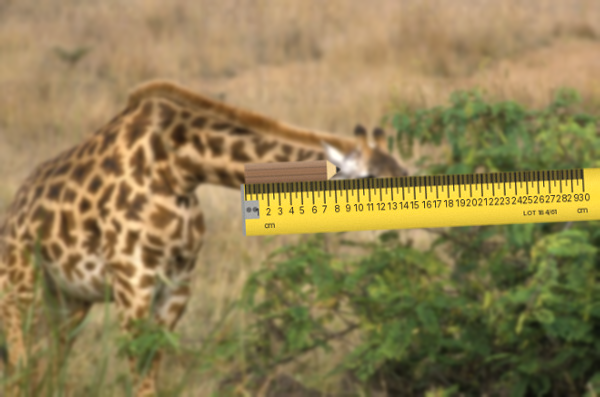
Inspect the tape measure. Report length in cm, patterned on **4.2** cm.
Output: **8.5** cm
